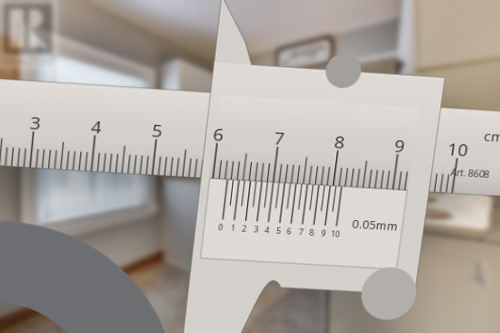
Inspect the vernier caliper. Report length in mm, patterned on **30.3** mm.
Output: **62.4** mm
